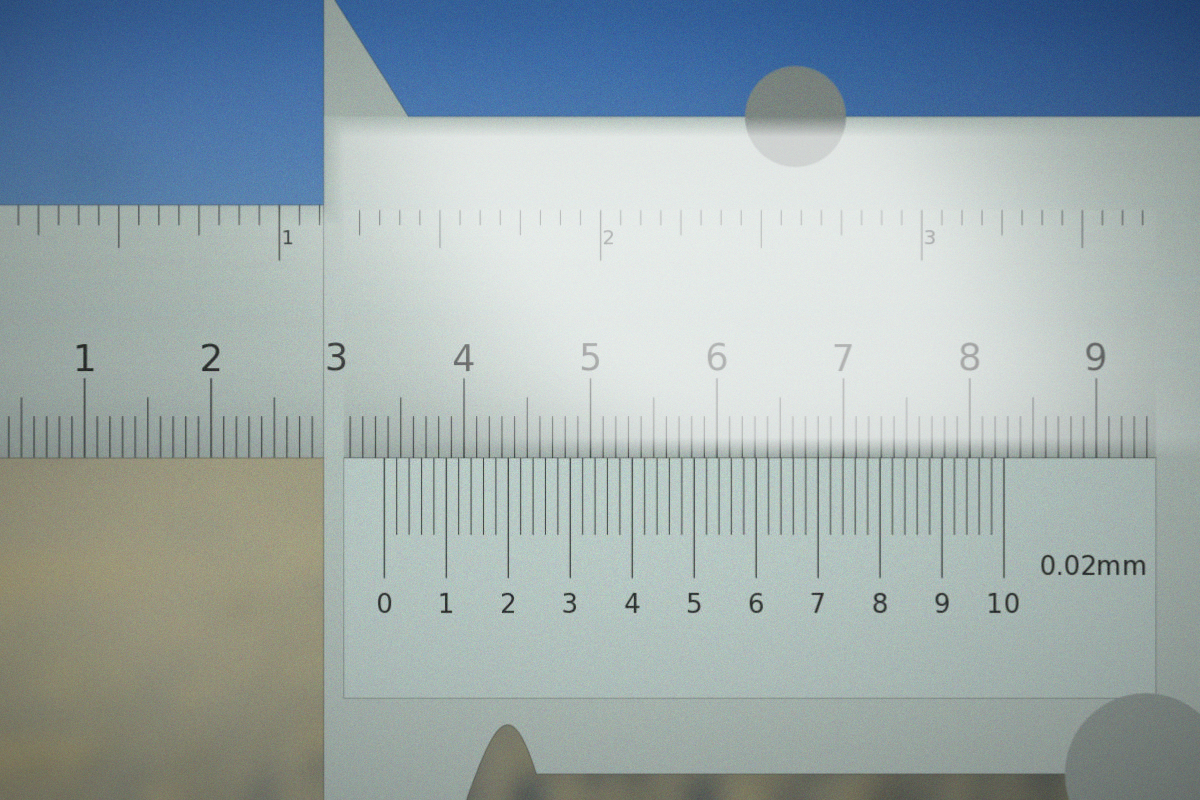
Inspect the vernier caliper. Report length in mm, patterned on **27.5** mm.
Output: **33.7** mm
